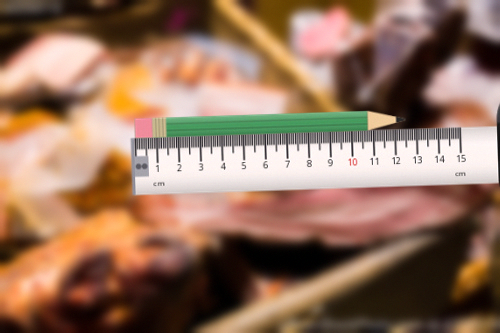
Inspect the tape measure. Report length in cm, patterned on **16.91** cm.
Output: **12.5** cm
